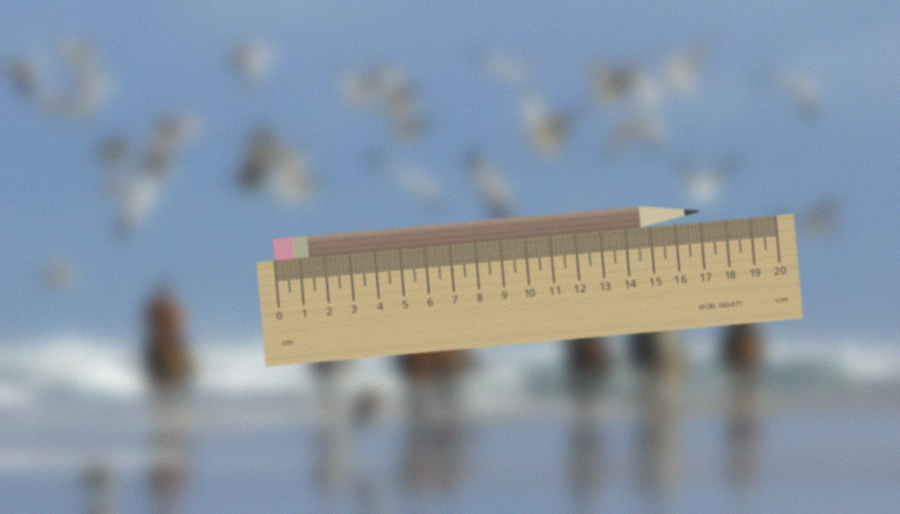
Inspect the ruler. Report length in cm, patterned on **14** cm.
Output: **17** cm
